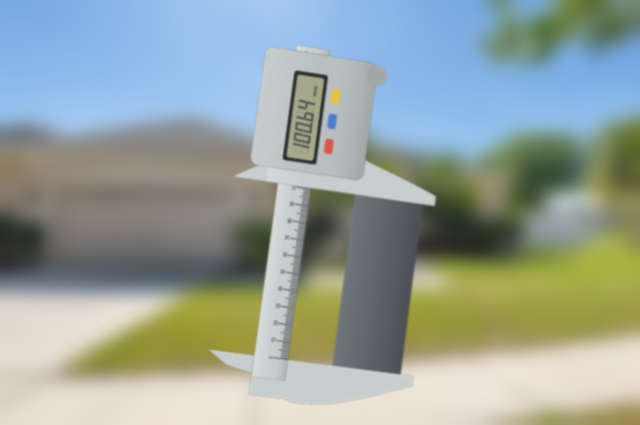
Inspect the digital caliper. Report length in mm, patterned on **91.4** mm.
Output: **100.64** mm
